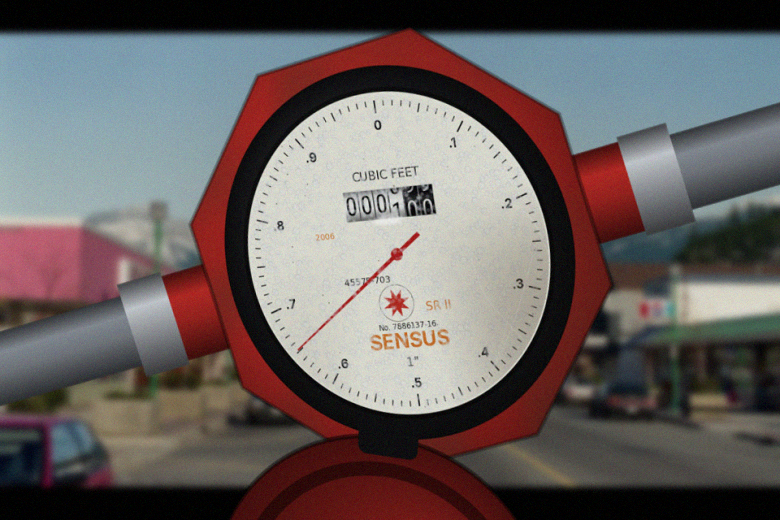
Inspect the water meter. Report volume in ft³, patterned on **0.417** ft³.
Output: **99.65** ft³
